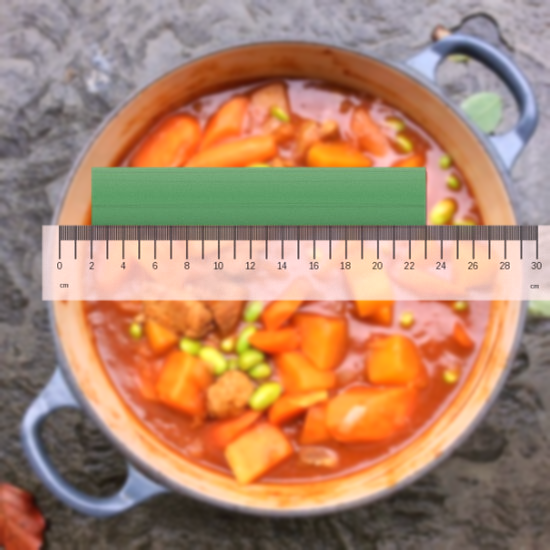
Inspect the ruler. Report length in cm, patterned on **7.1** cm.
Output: **21** cm
